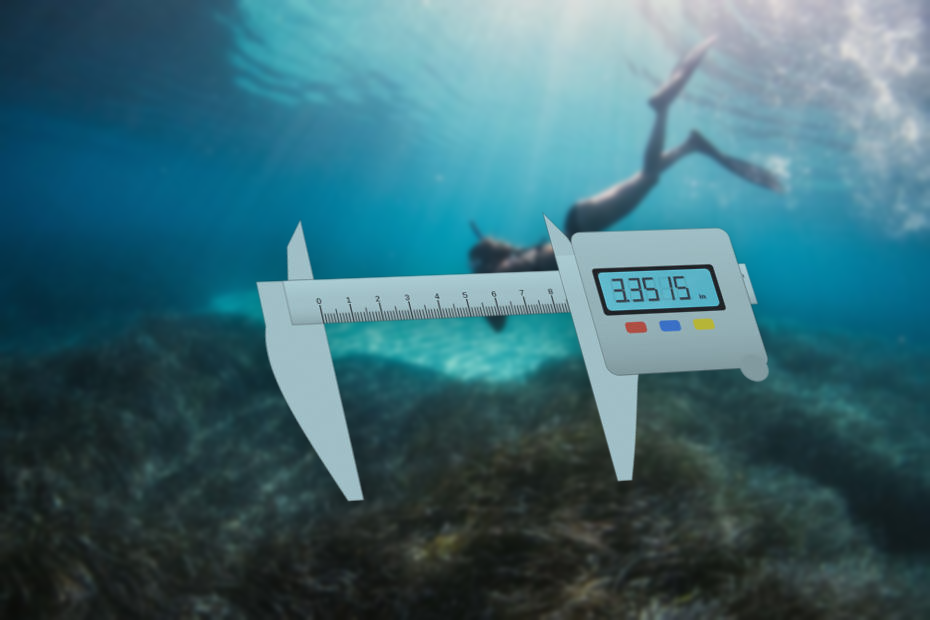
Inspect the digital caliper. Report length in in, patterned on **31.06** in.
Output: **3.3515** in
